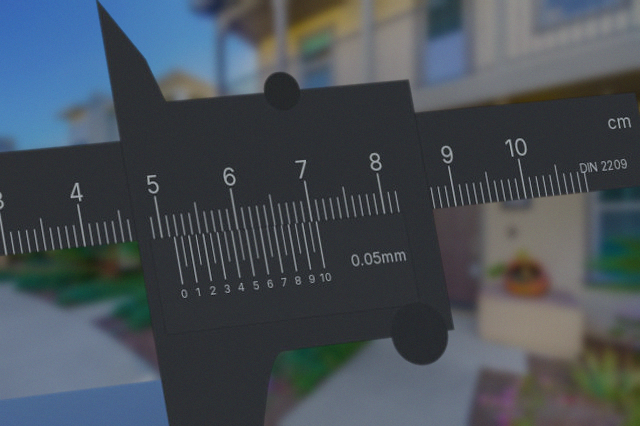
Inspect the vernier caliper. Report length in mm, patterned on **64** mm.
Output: **51.6** mm
